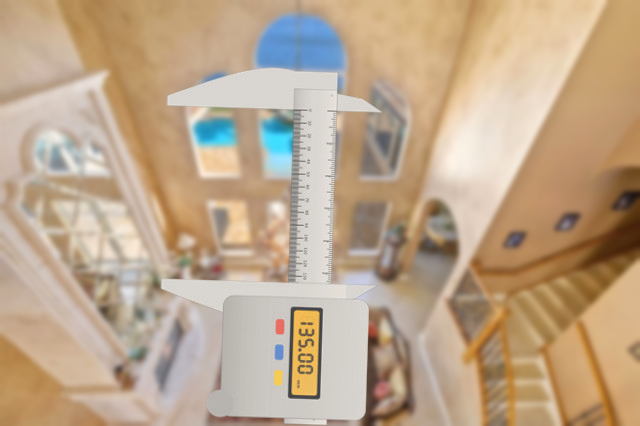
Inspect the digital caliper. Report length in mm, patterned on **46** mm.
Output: **135.00** mm
